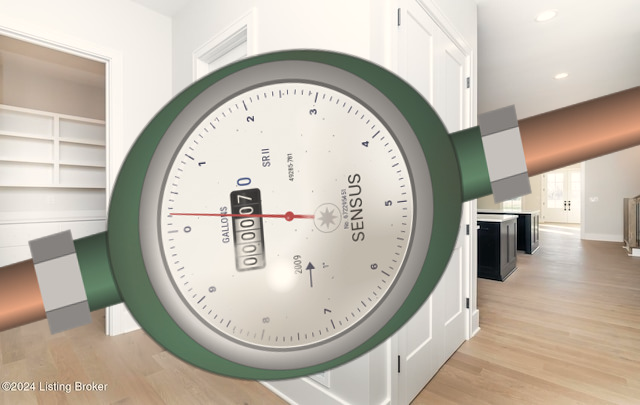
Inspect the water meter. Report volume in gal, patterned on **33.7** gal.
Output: **70.2** gal
